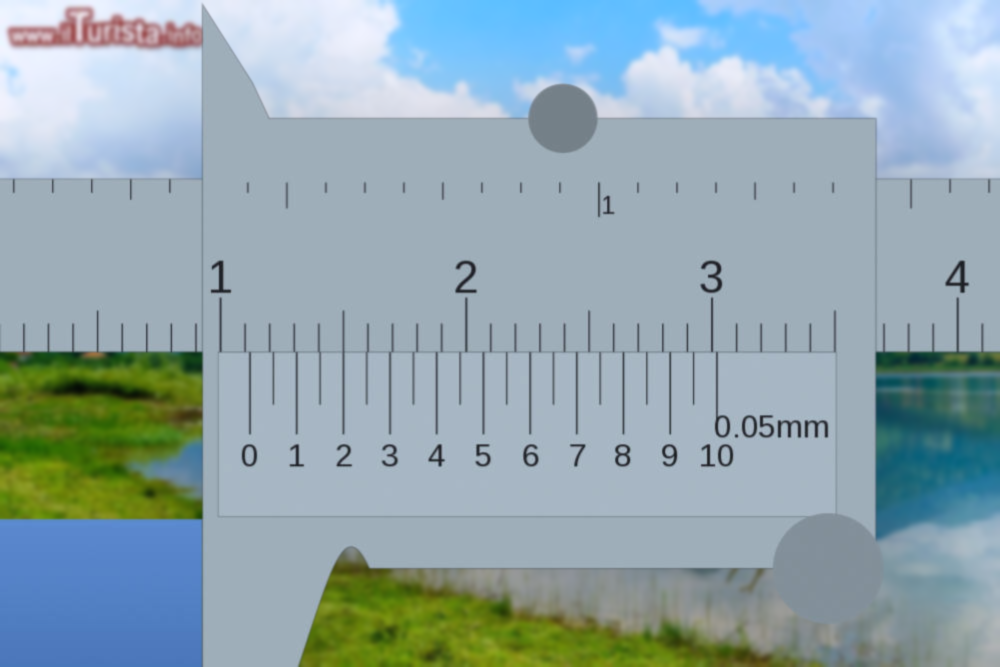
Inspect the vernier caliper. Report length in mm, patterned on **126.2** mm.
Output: **11.2** mm
